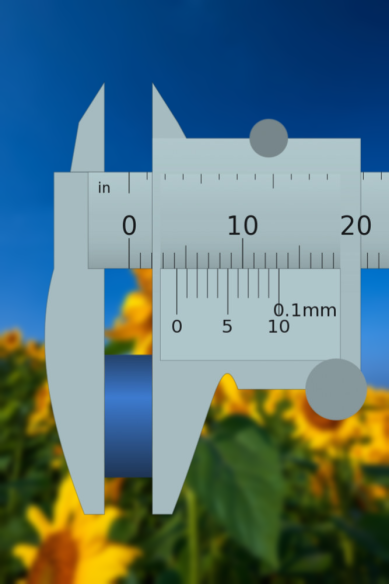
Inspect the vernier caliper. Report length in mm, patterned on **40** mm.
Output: **4.2** mm
